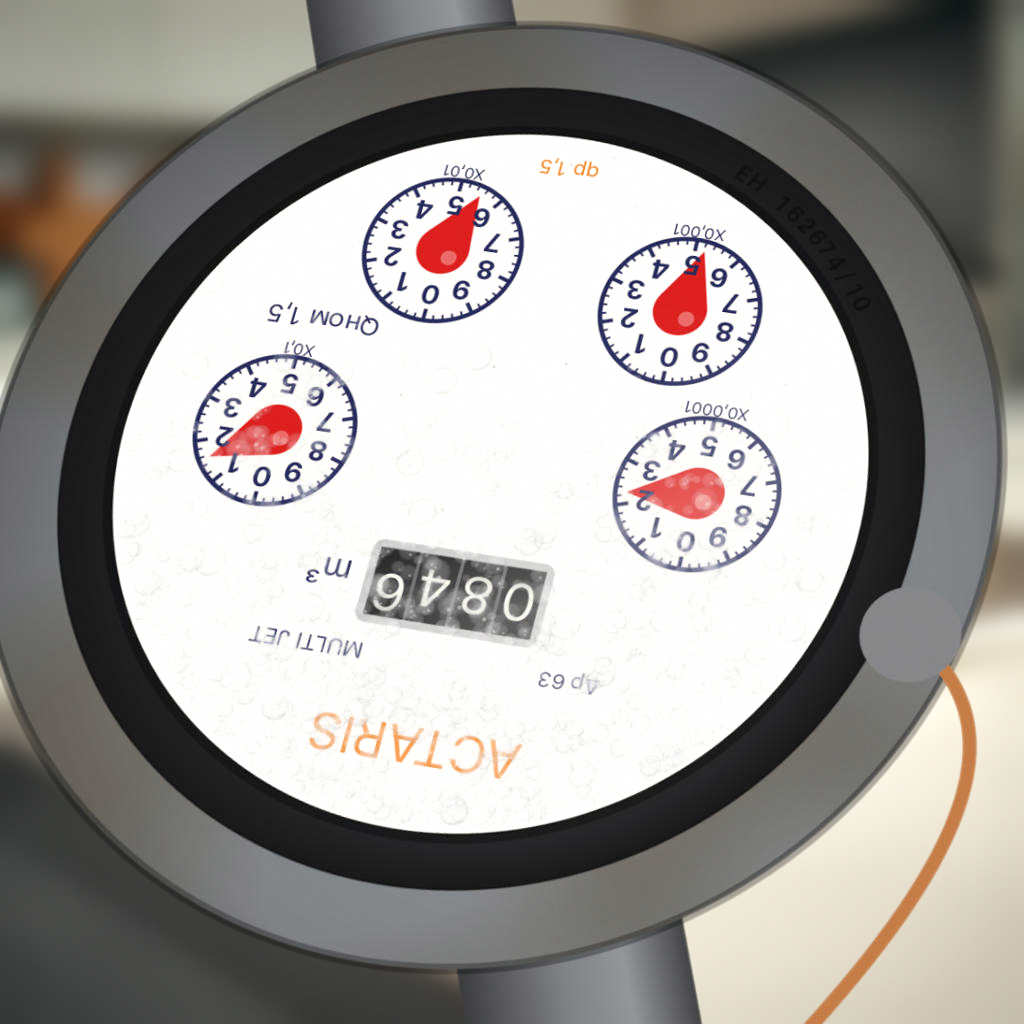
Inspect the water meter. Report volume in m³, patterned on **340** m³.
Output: **846.1552** m³
